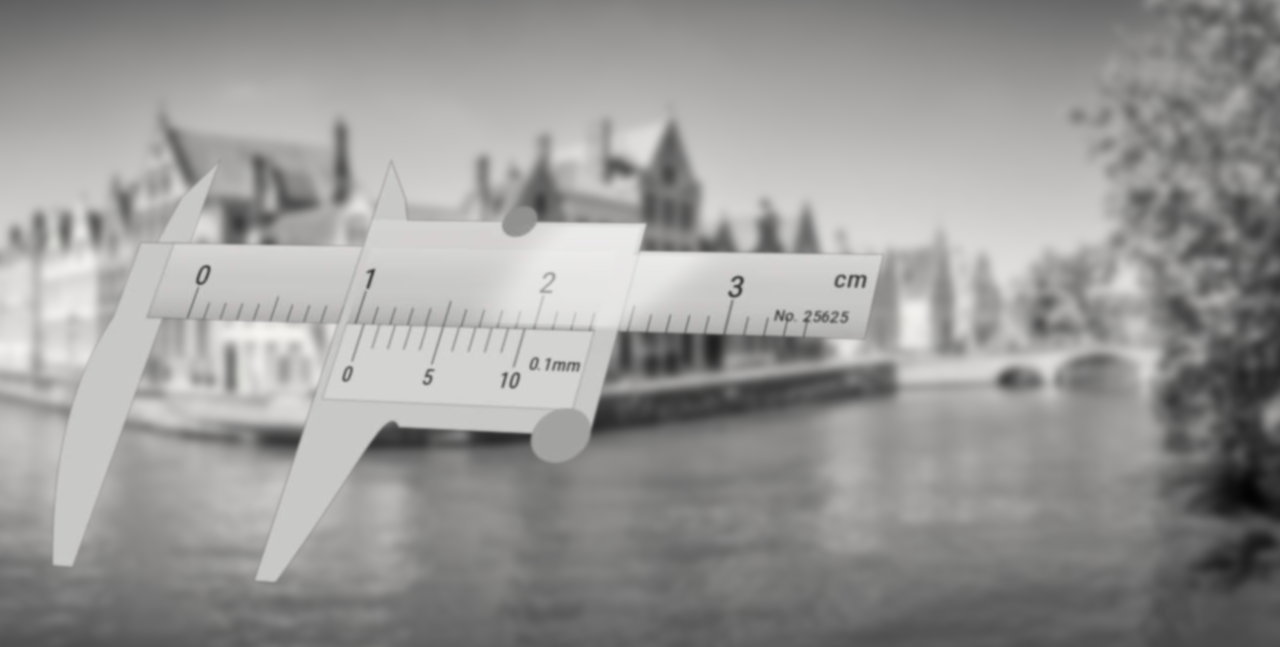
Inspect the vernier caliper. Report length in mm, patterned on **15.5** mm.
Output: **10.5** mm
